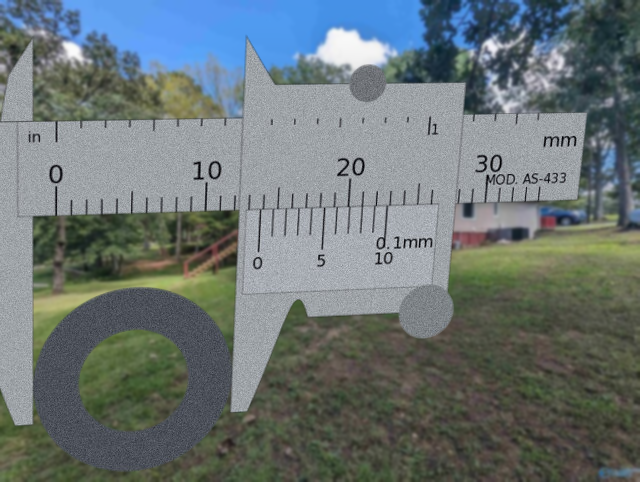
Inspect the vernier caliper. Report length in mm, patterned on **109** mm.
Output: **13.8** mm
